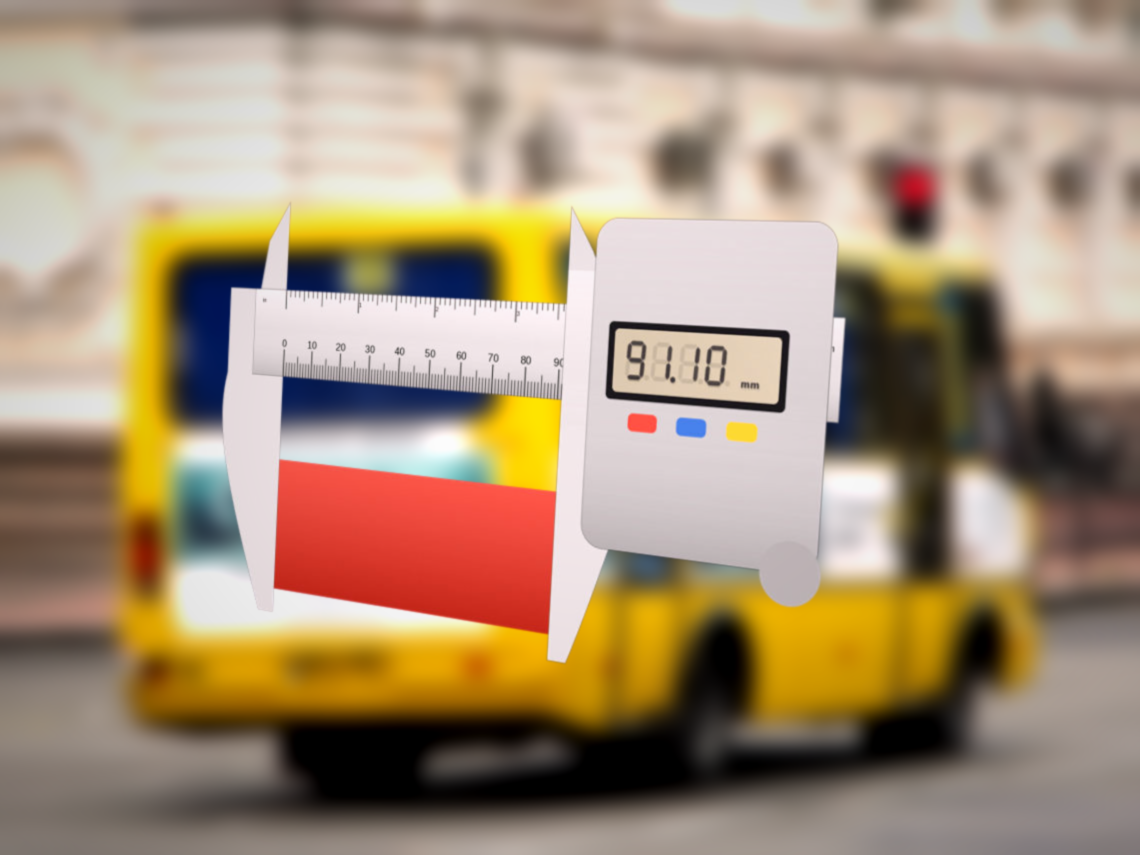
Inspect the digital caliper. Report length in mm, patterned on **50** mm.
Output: **91.10** mm
